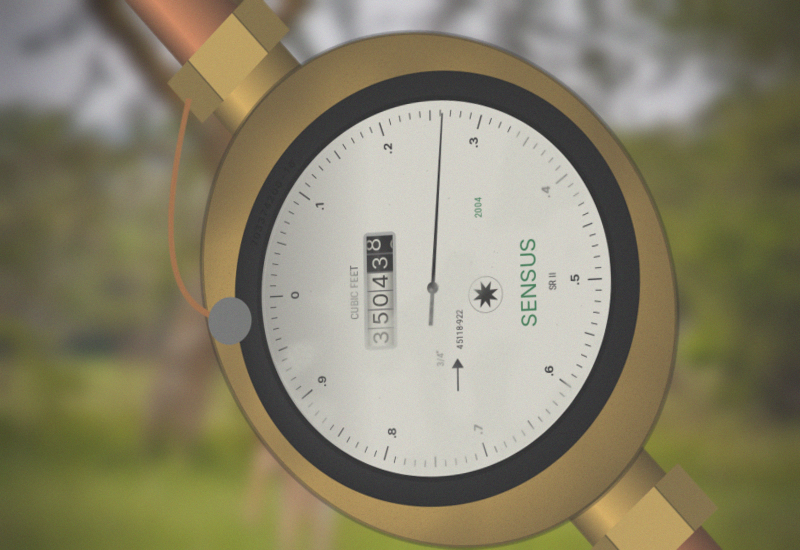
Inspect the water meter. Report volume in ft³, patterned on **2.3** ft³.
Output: **350438.26** ft³
